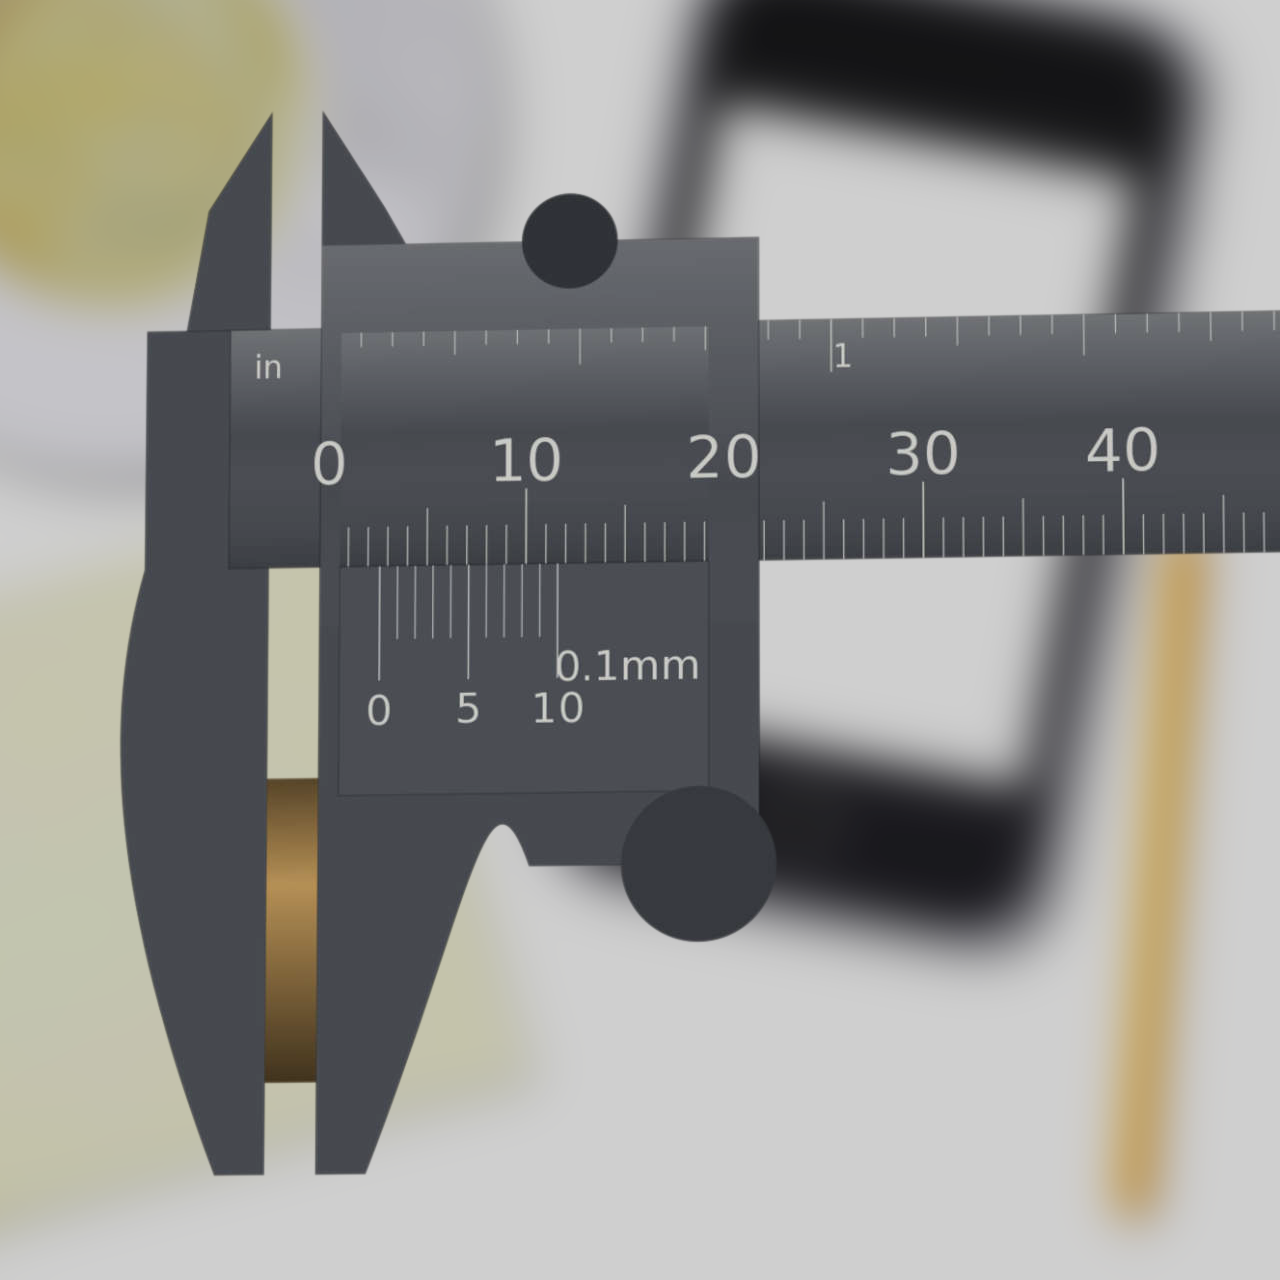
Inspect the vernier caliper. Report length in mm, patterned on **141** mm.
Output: **2.6** mm
